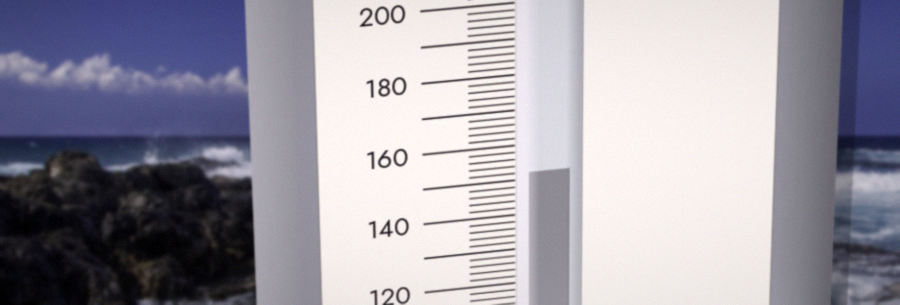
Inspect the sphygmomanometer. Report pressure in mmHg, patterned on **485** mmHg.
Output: **152** mmHg
